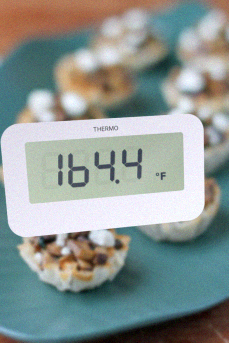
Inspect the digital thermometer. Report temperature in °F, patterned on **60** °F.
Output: **164.4** °F
